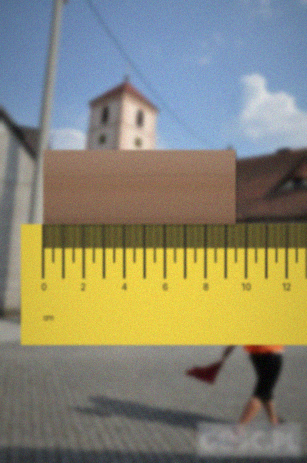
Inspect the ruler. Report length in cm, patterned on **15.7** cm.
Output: **9.5** cm
